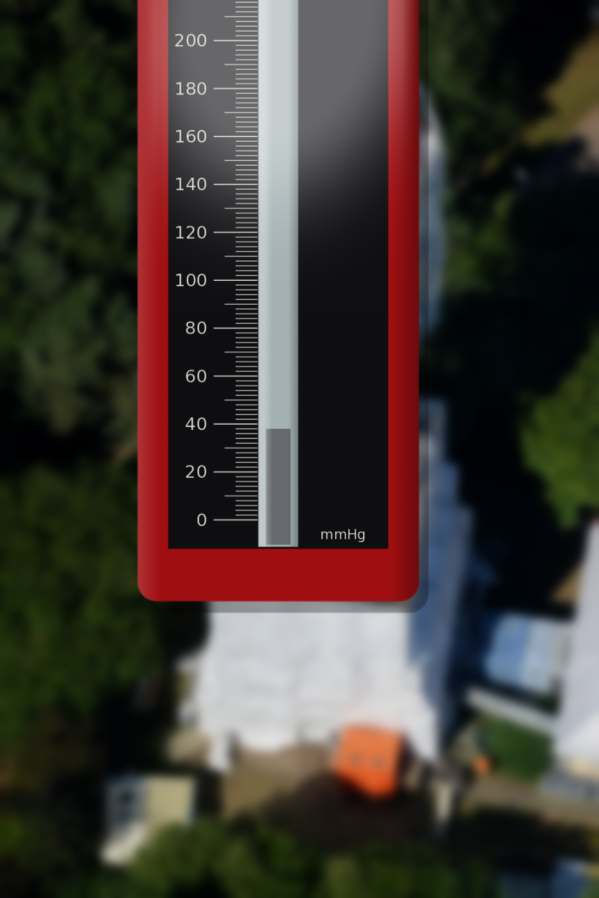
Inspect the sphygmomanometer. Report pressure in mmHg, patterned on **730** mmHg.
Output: **38** mmHg
